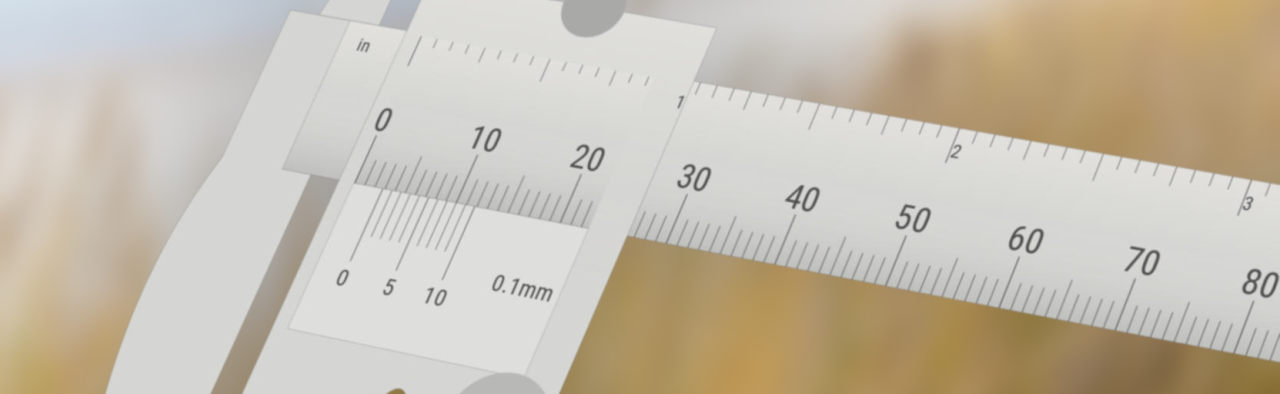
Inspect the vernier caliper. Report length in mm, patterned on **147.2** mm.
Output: **2.8** mm
